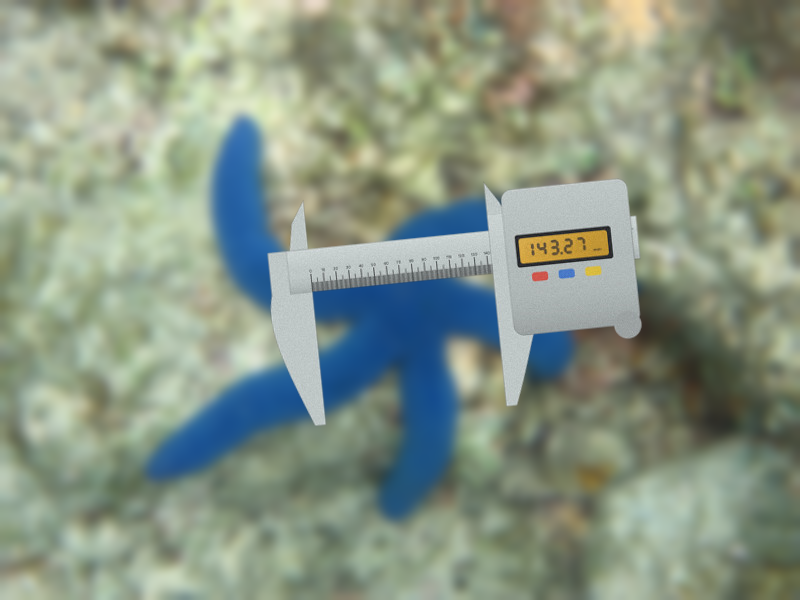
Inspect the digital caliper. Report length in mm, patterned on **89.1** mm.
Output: **143.27** mm
